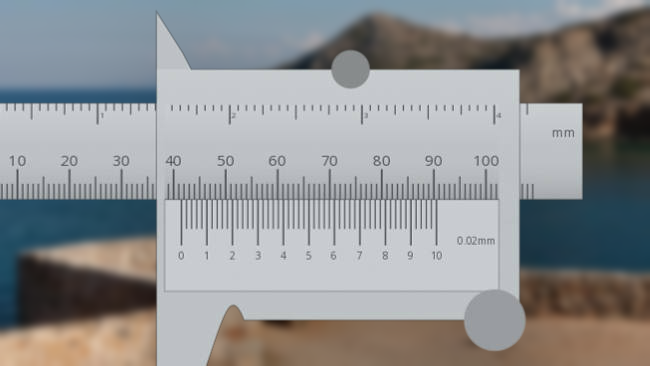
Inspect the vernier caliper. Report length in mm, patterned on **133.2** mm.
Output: **41.5** mm
